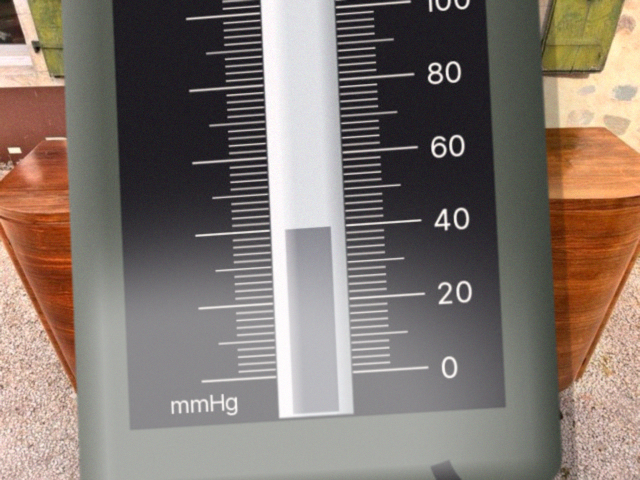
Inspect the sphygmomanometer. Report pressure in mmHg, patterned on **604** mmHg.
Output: **40** mmHg
